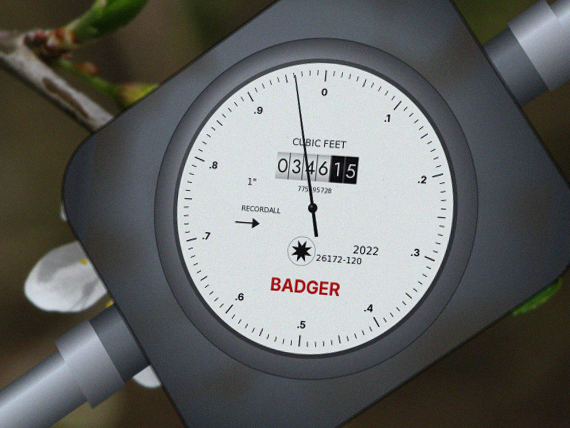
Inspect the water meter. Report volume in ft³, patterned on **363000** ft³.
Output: **34614.96** ft³
